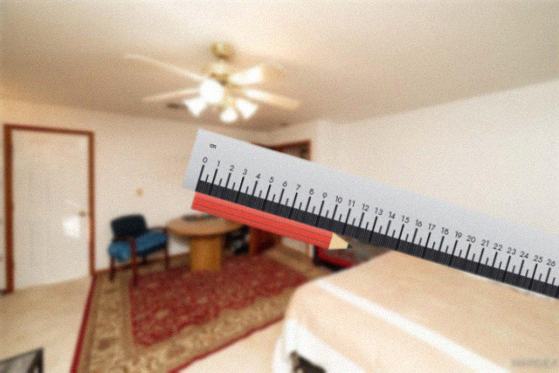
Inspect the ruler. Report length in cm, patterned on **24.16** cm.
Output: **12** cm
